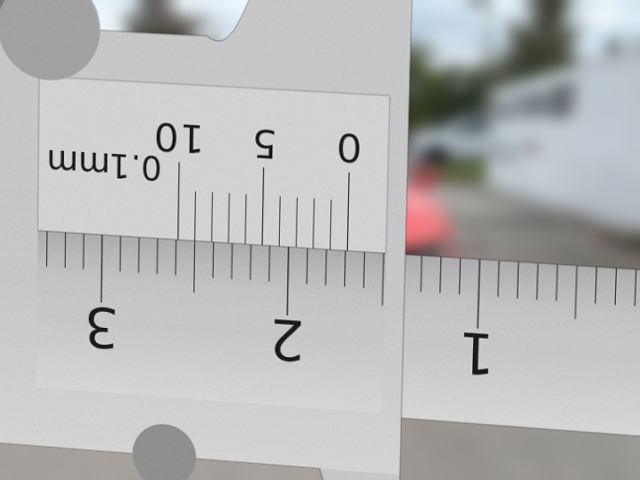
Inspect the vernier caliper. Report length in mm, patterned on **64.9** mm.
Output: **16.9** mm
